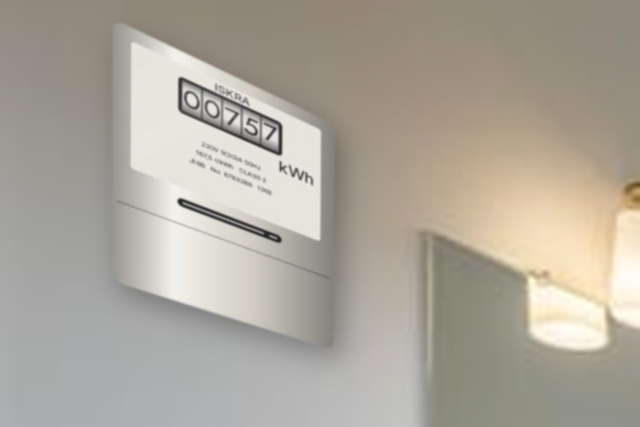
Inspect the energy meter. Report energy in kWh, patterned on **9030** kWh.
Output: **757** kWh
